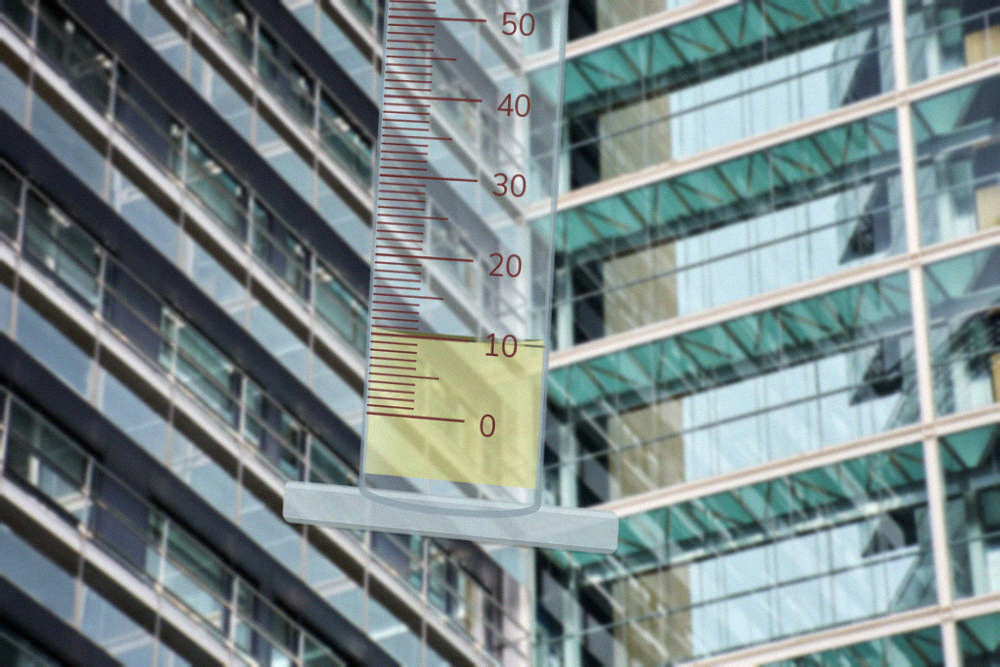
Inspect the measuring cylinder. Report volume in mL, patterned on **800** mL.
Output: **10** mL
